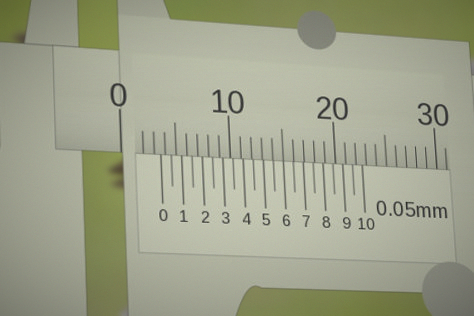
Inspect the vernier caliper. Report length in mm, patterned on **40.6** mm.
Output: **3.6** mm
